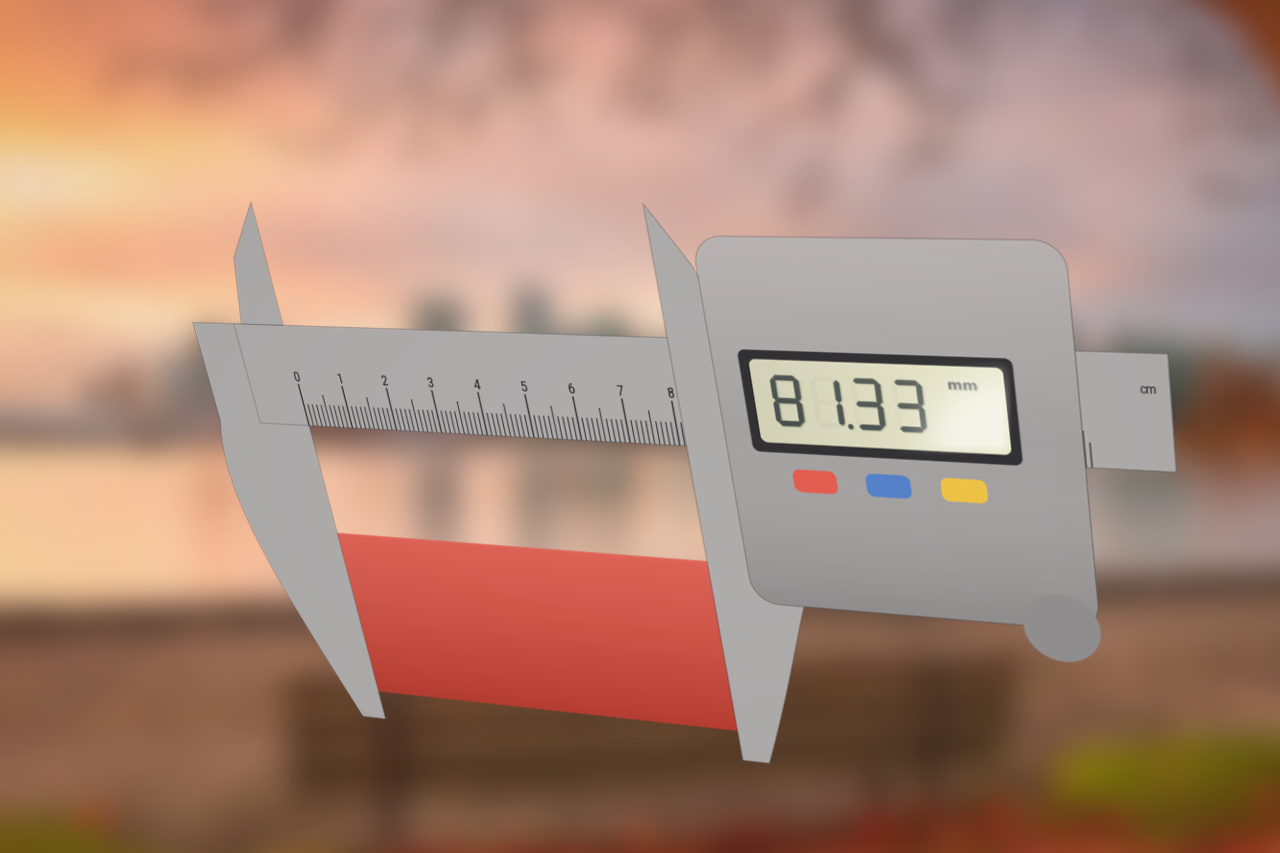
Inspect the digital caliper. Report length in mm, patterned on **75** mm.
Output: **81.33** mm
